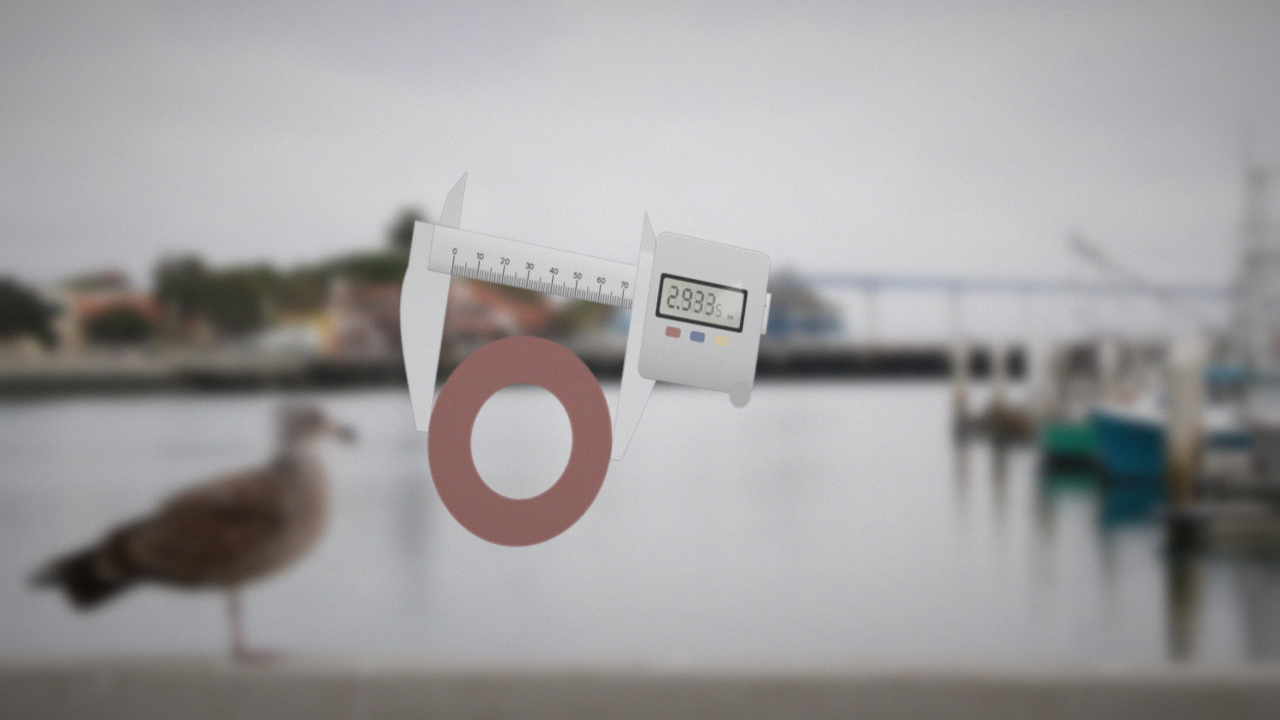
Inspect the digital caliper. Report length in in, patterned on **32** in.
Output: **2.9335** in
